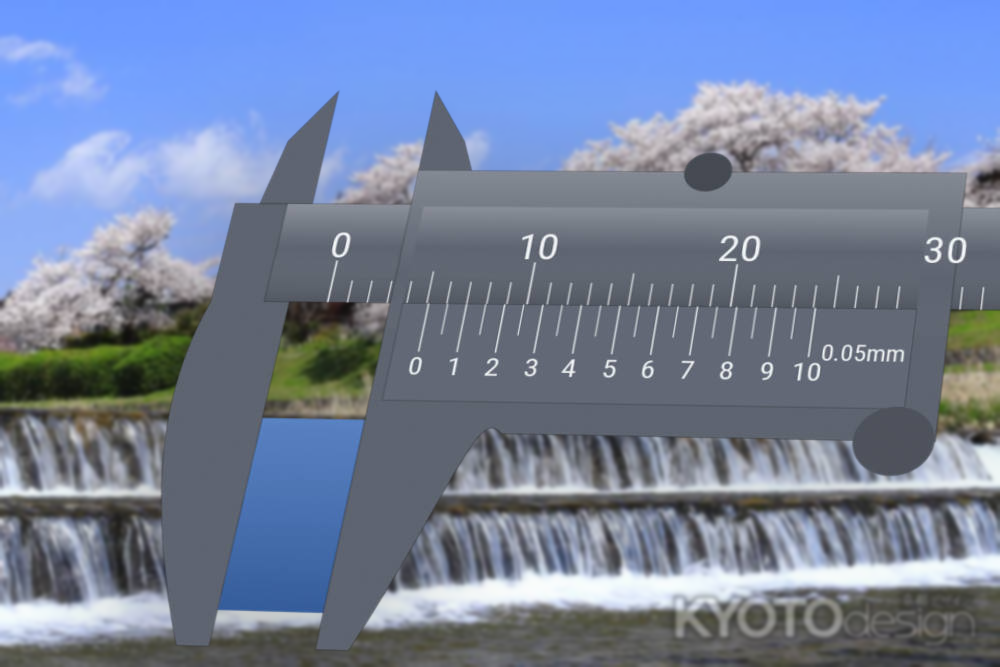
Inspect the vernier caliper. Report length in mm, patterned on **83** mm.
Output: **5.1** mm
